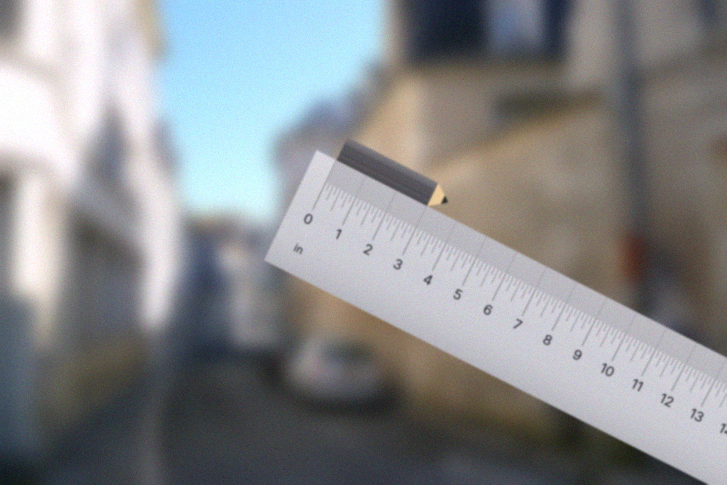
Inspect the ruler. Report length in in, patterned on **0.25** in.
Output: **3.5** in
